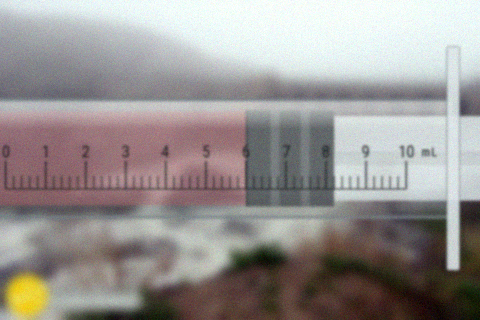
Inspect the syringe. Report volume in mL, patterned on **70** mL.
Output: **6** mL
